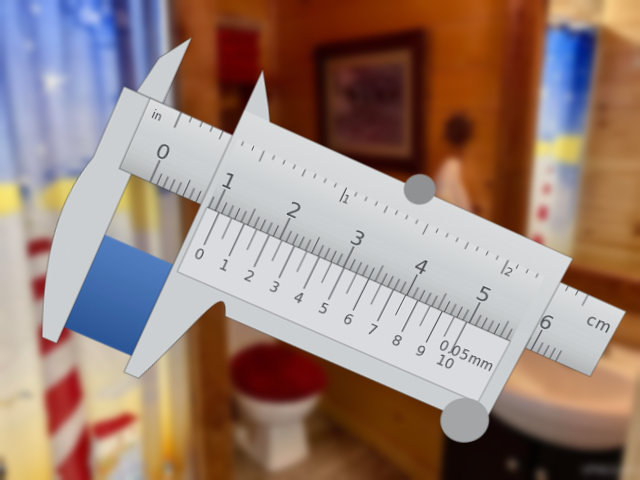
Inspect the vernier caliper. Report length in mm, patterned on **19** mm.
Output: **10.6** mm
